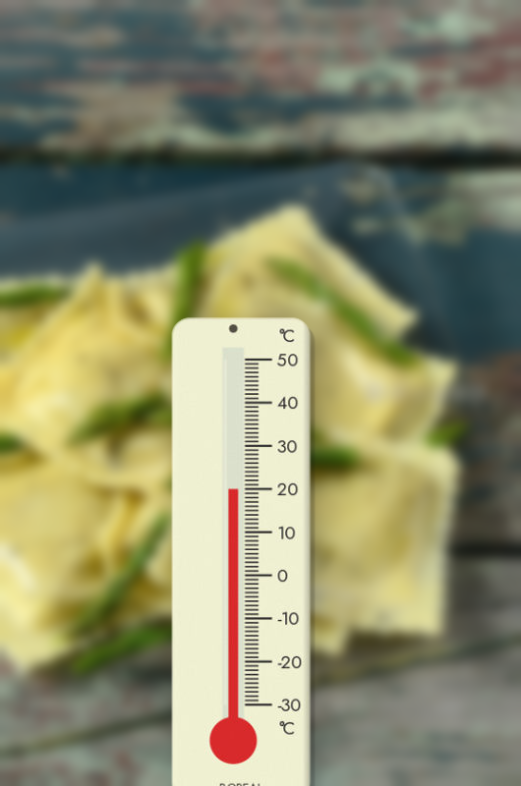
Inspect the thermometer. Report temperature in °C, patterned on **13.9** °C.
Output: **20** °C
